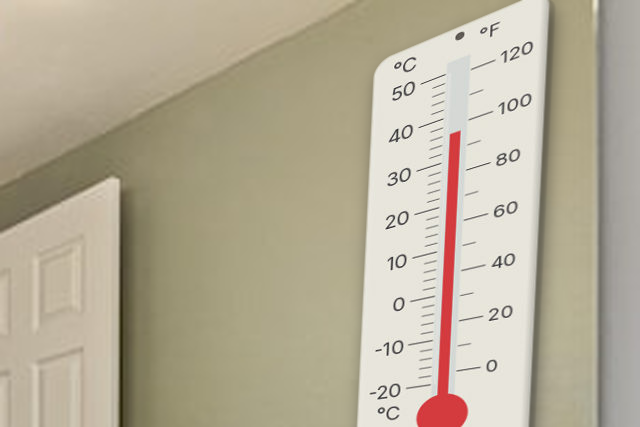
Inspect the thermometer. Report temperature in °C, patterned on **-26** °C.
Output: **36** °C
